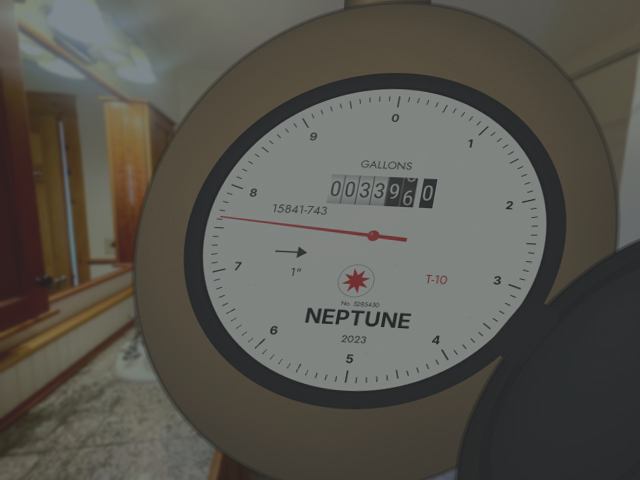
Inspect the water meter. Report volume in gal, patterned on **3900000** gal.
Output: **33957.6** gal
